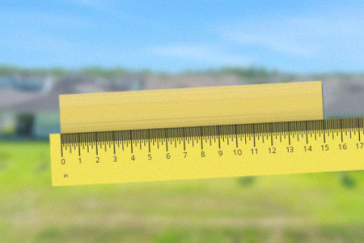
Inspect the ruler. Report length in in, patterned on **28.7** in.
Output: **15** in
